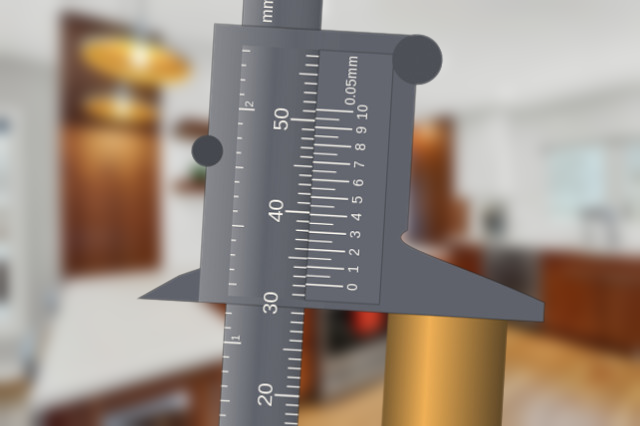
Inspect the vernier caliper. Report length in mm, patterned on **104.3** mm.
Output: **32.2** mm
